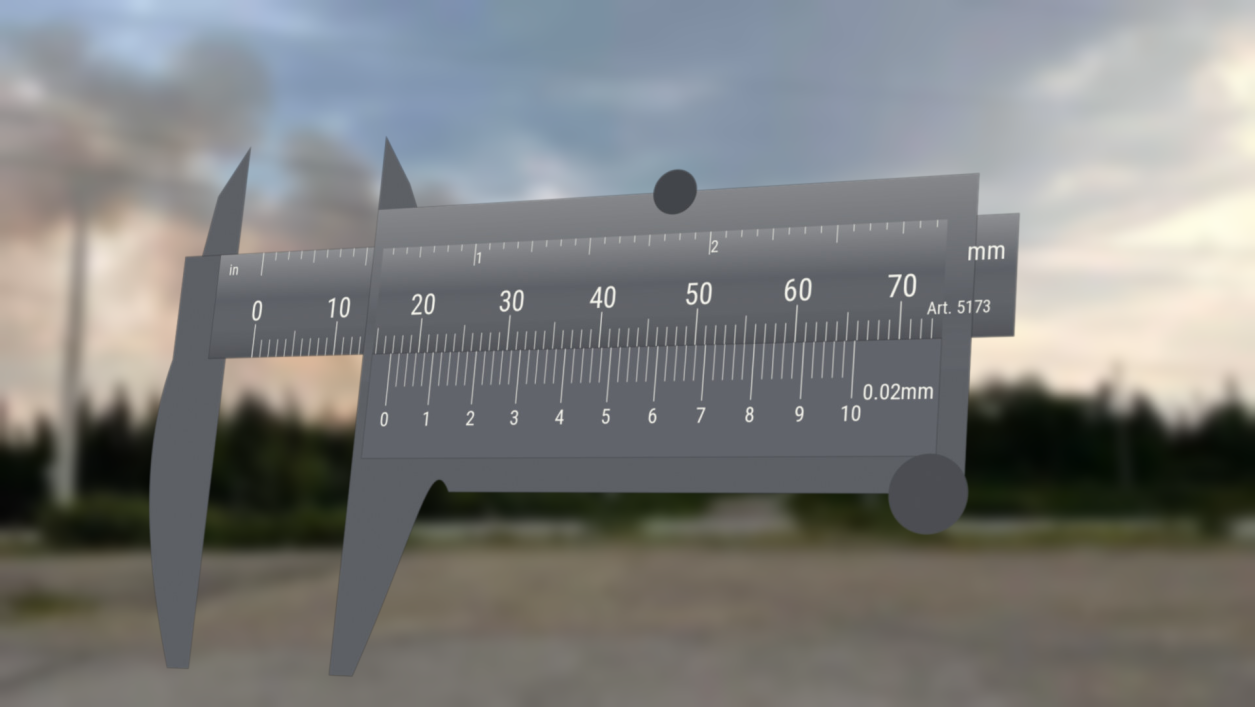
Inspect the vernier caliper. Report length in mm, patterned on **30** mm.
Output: **16.8** mm
